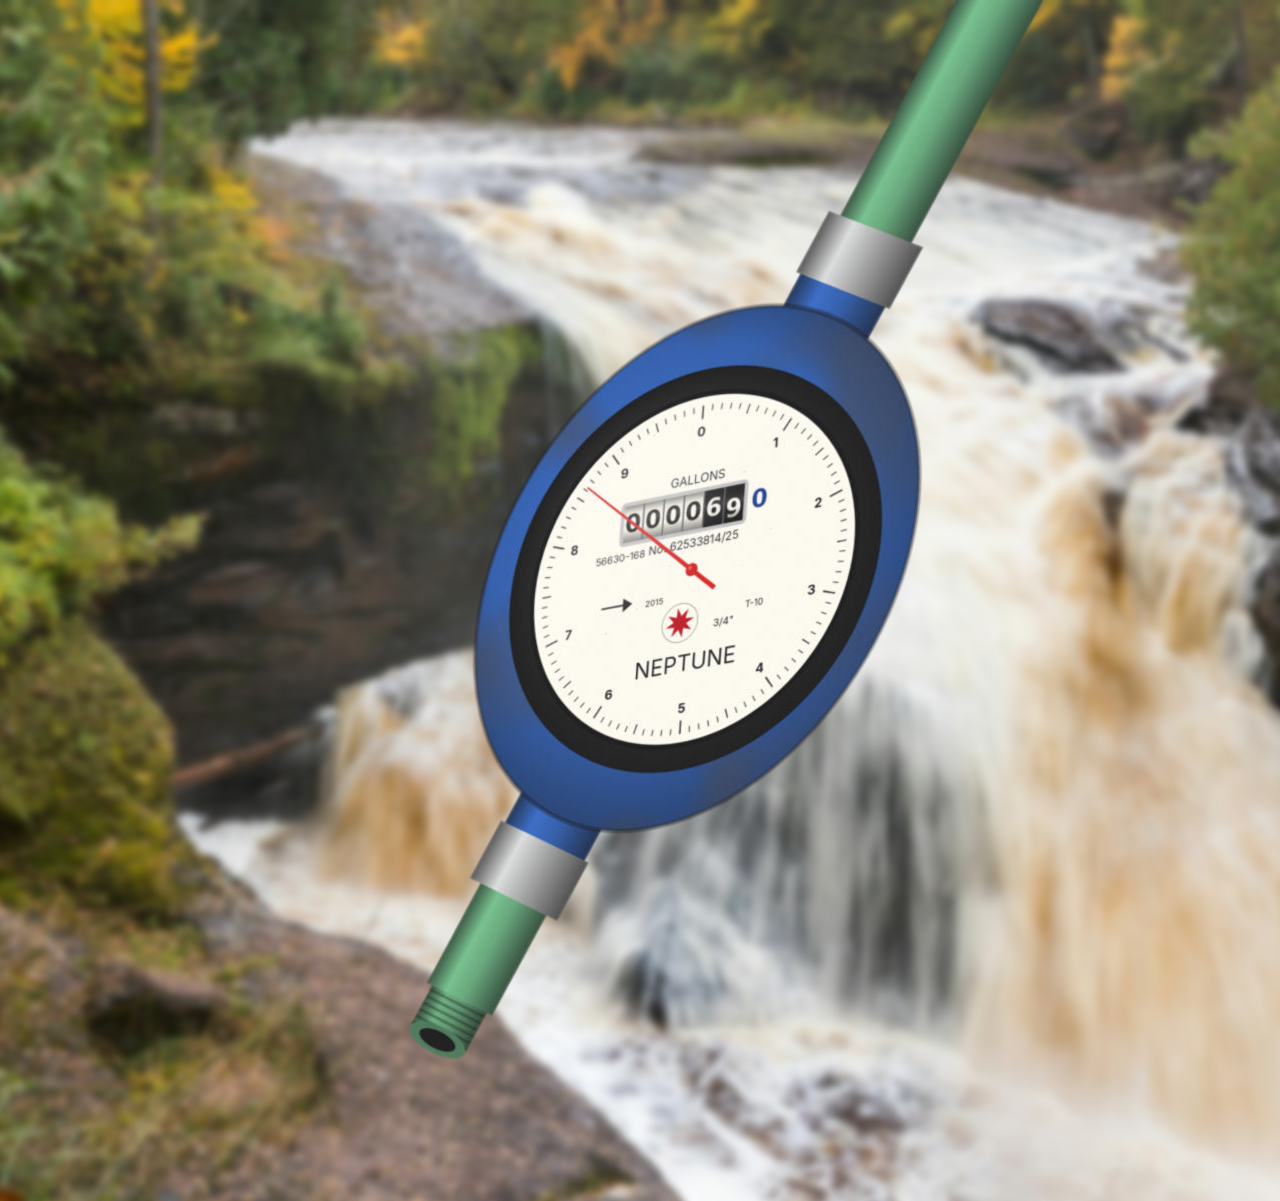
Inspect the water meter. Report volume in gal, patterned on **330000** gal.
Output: **688.6** gal
